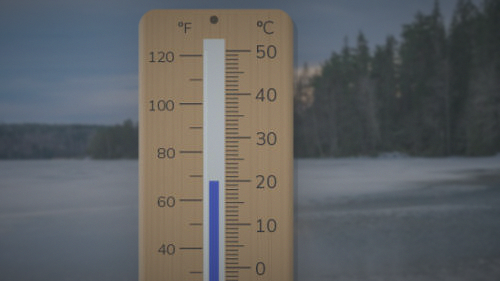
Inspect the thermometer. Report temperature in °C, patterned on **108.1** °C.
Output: **20** °C
